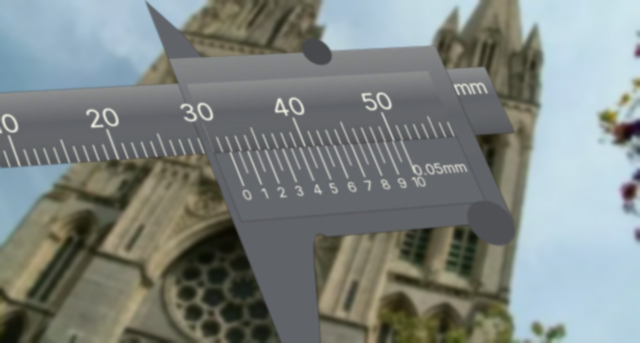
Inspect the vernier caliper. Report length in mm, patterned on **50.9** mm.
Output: **31.8** mm
